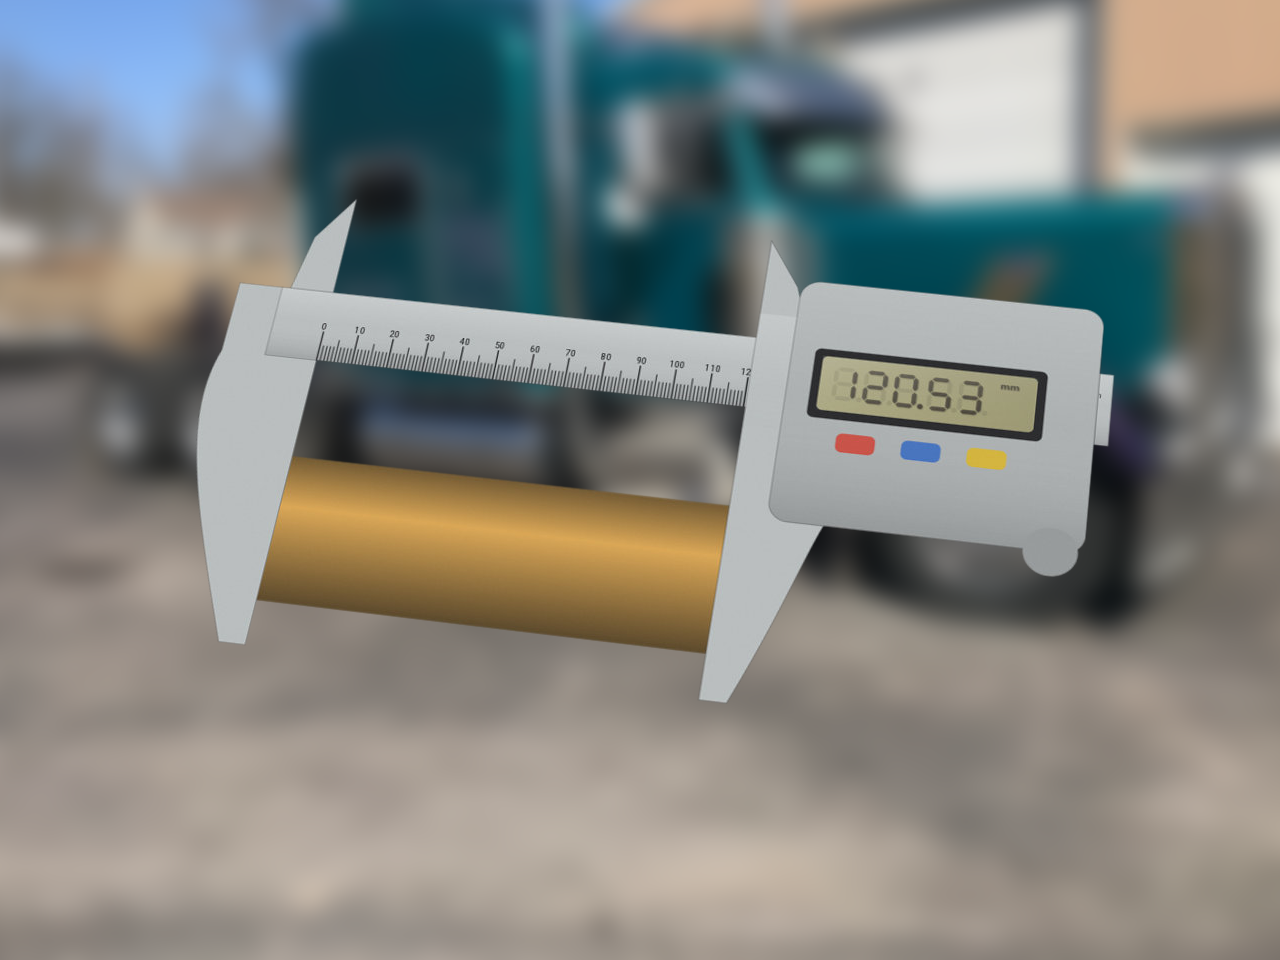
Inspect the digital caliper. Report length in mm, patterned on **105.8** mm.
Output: **120.53** mm
